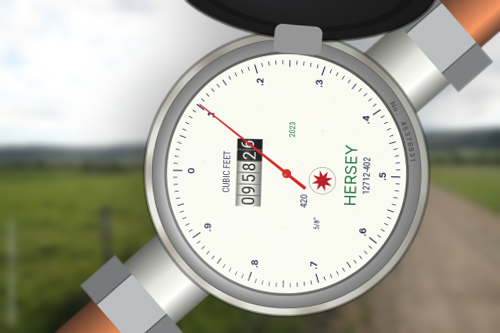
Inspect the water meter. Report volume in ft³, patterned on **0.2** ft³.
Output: **95826.10** ft³
